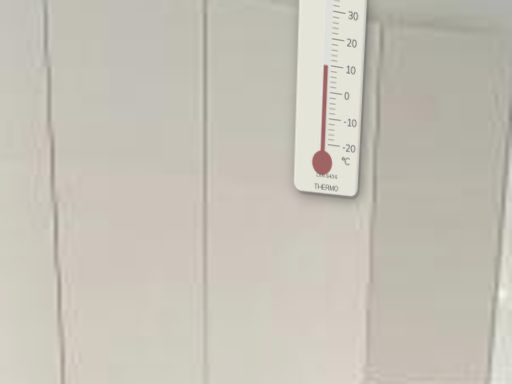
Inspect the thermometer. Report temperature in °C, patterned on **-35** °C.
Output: **10** °C
